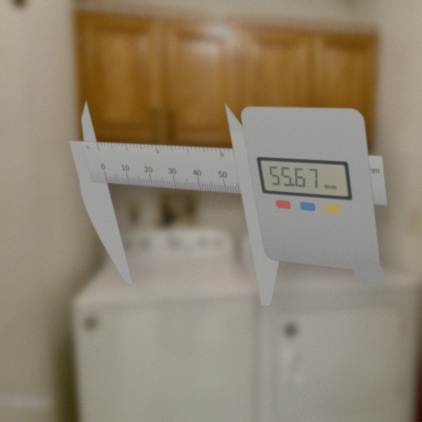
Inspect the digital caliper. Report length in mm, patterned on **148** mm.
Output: **55.67** mm
